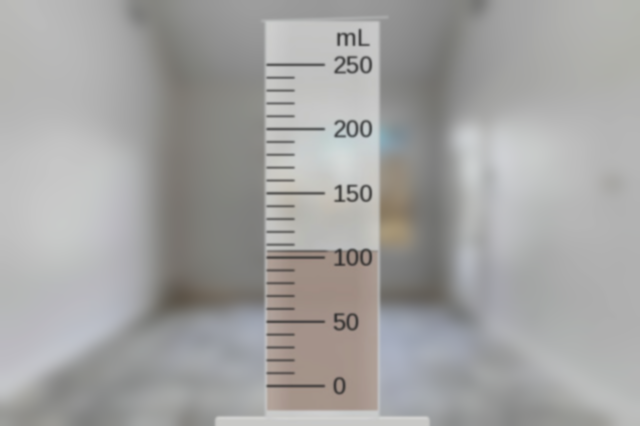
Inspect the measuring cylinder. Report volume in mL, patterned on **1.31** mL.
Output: **105** mL
